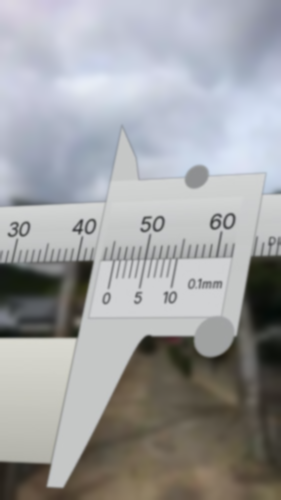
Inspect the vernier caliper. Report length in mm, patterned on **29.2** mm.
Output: **45.5** mm
